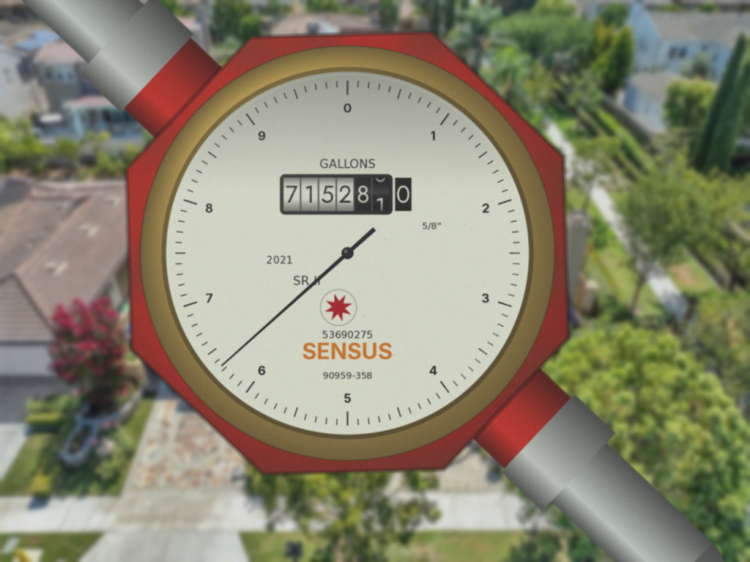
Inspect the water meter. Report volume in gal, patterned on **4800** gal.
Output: **7152806.3** gal
